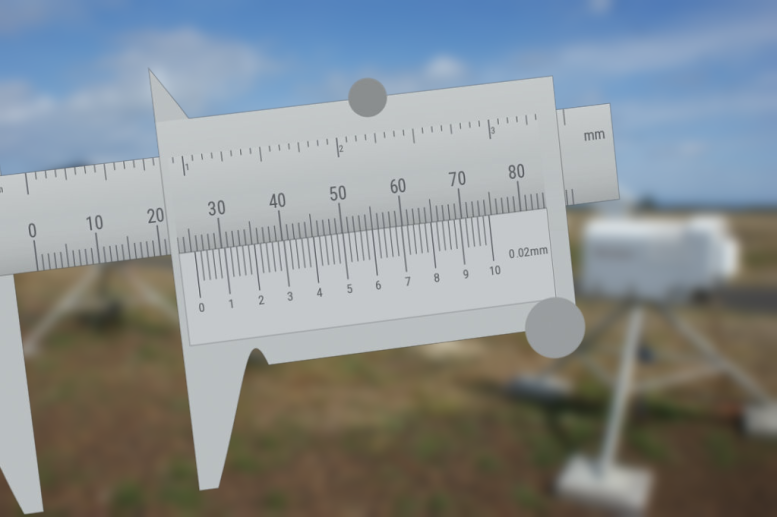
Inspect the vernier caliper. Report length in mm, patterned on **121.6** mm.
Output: **25.6** mm
